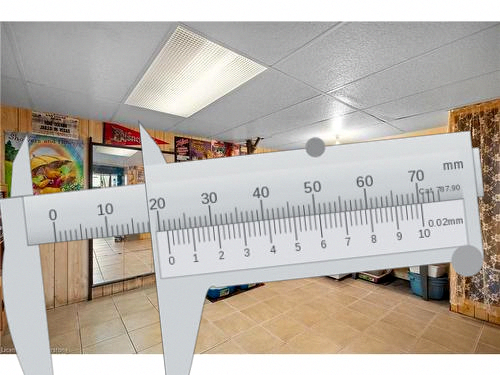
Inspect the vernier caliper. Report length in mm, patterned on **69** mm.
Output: **21.5** mm
